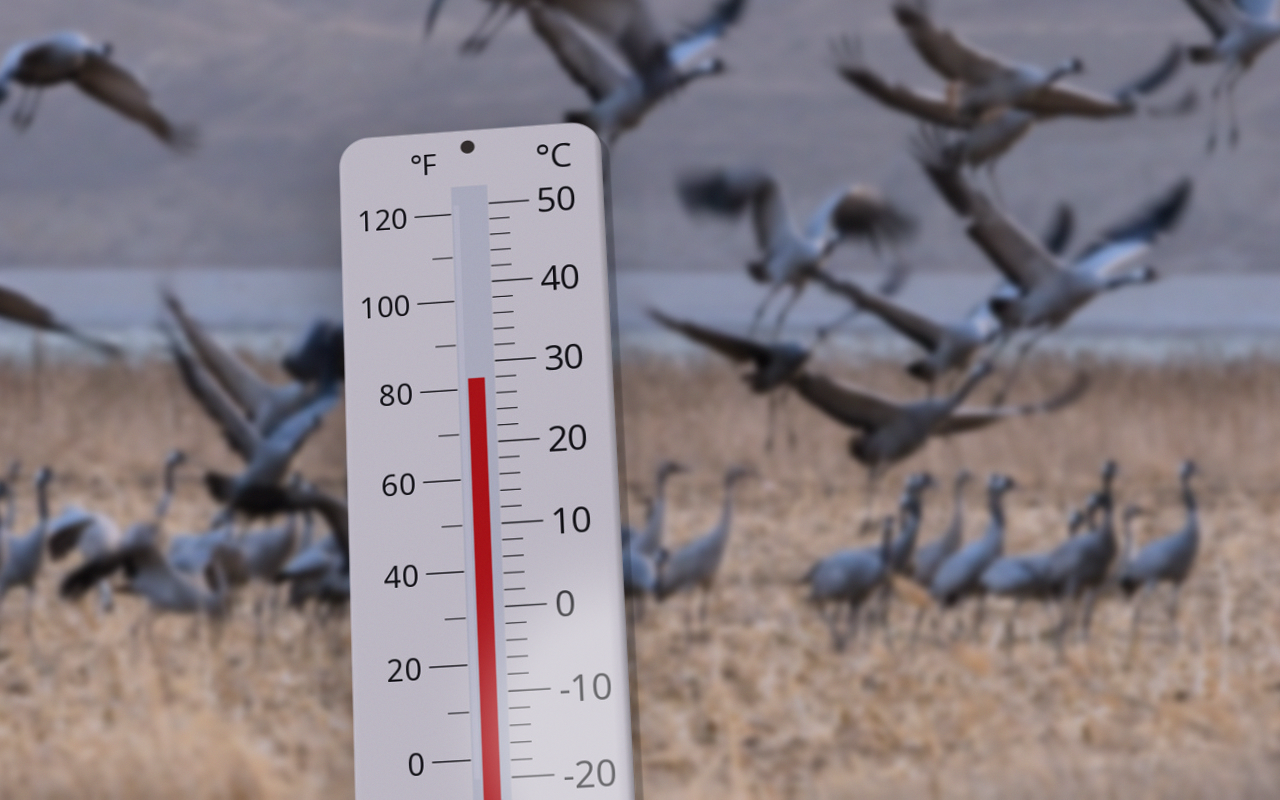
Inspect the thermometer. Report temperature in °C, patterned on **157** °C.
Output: **28** °C
